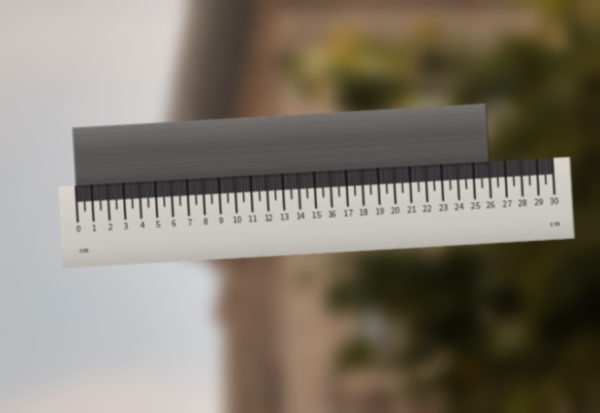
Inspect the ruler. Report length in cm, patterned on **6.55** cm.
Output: **26** cm
